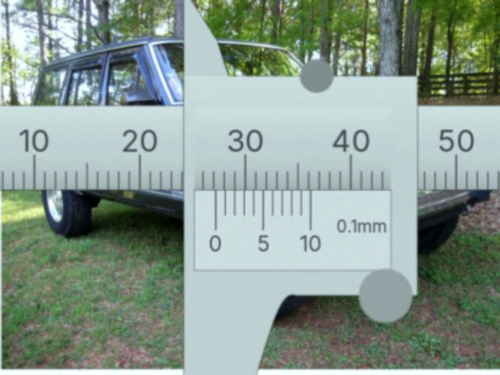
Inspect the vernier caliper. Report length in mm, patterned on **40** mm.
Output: **27.2** mm
